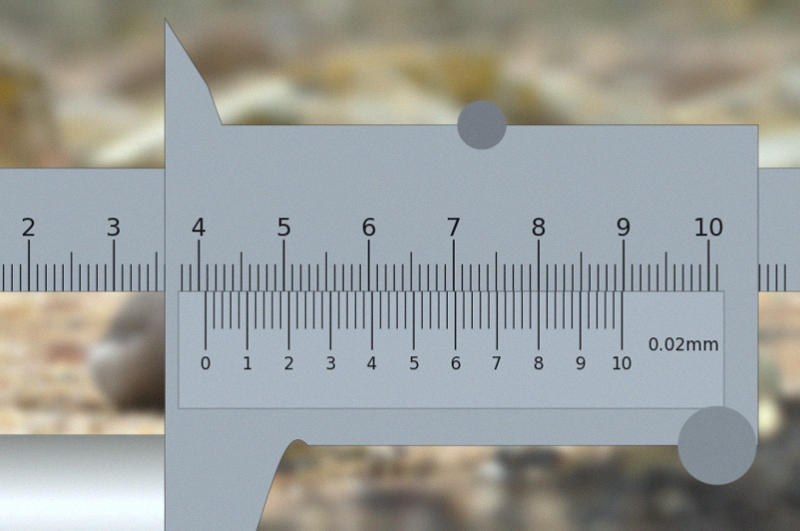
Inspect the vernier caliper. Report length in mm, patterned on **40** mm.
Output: **40.8** mm
